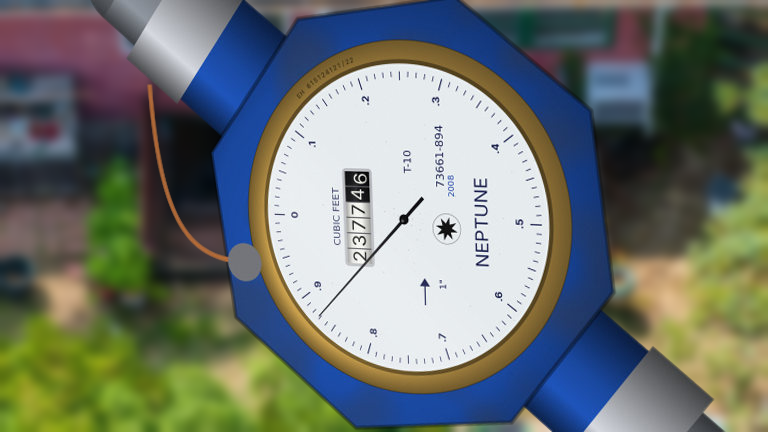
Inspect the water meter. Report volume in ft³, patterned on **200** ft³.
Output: **237745.87** ft³
